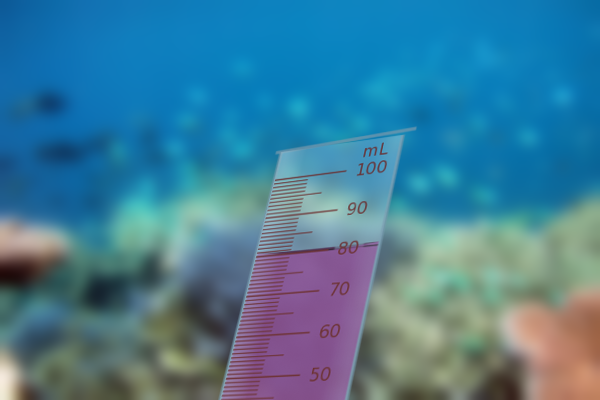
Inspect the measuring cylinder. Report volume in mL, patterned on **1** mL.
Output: **80** mL
